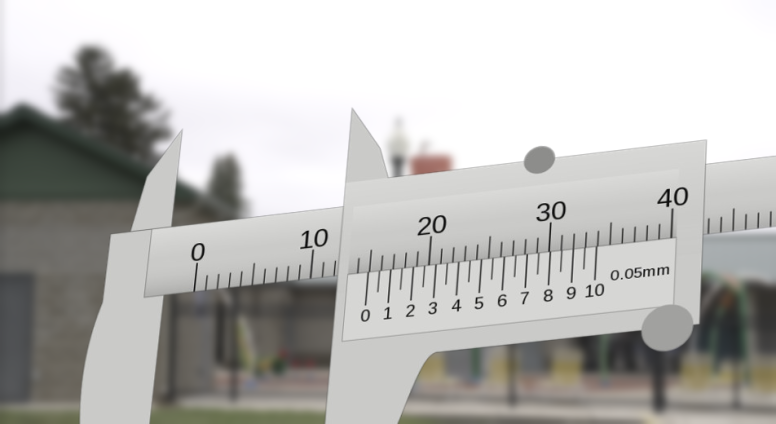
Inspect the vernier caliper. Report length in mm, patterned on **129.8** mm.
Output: **14.9** mm
